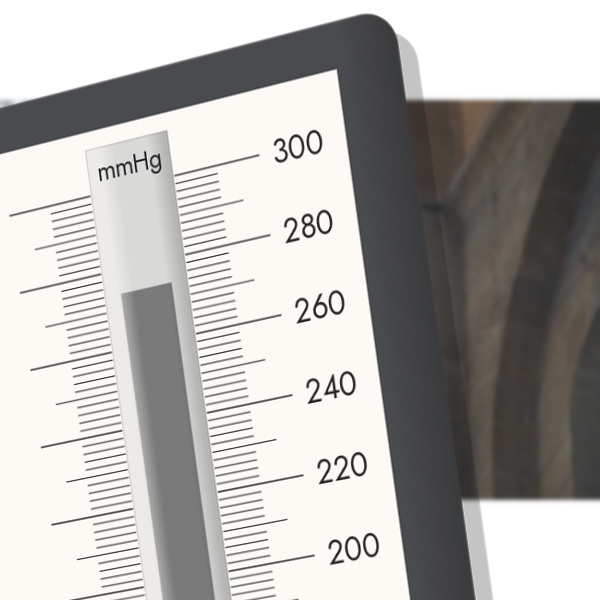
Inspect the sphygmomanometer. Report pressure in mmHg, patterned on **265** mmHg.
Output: **274** mmHg
